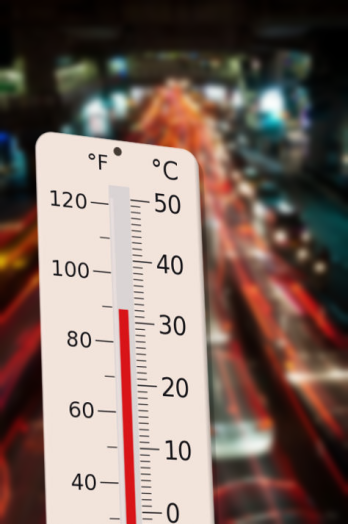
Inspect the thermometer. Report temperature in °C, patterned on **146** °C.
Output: **32** °C
